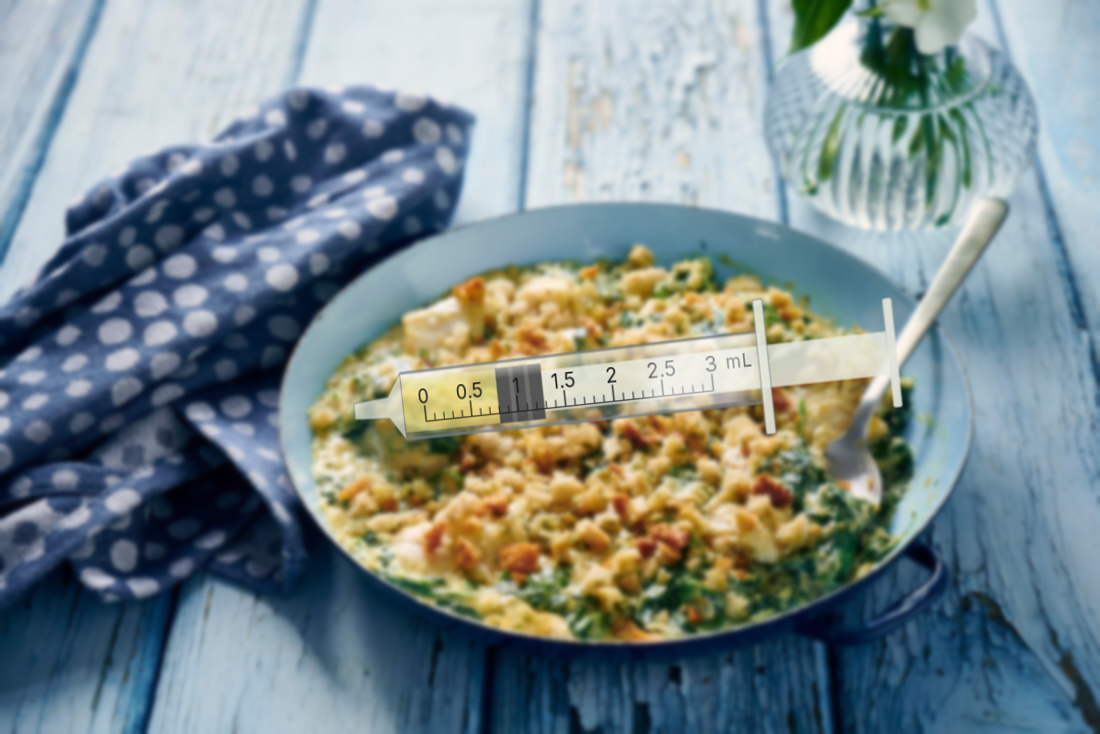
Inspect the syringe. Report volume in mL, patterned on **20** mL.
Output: **0.8** mL
